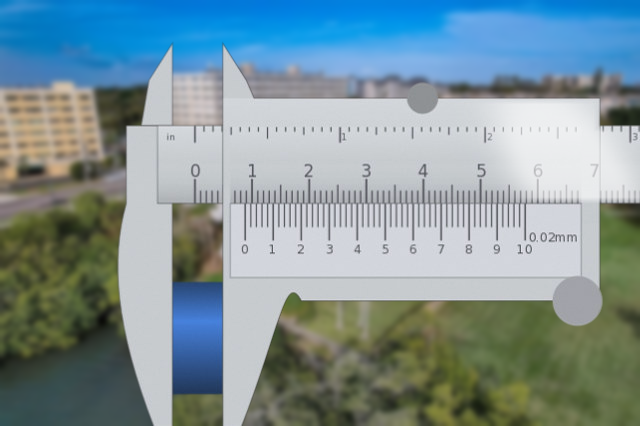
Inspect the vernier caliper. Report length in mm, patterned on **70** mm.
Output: **8.8** mm
